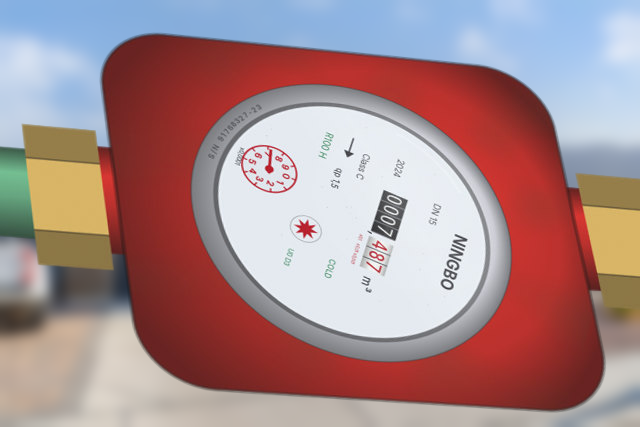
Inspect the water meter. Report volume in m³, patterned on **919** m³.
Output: **7.4877** m³
